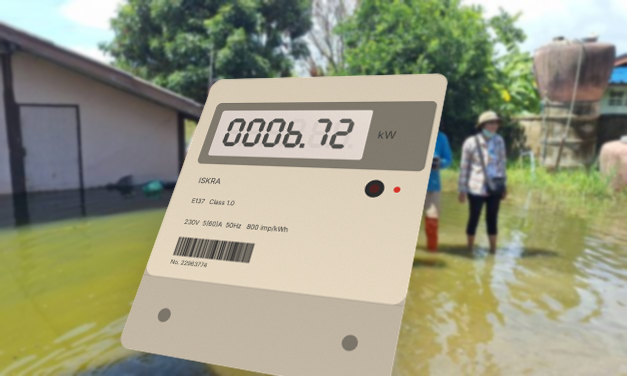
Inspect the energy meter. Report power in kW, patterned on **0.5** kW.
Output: **6.72** kW
